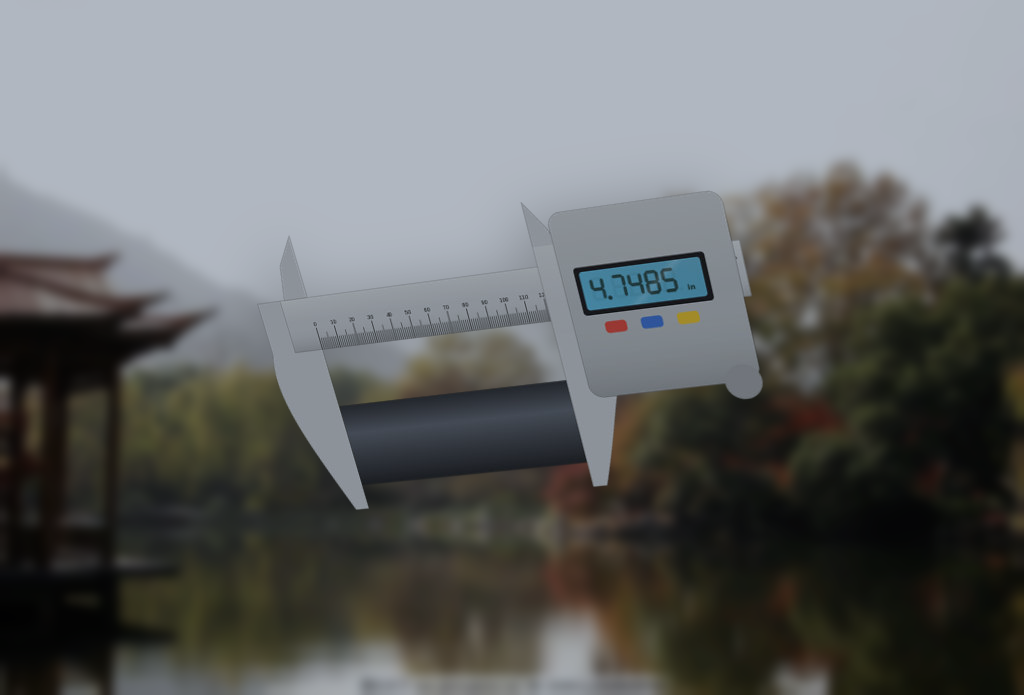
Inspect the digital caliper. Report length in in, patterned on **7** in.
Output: **4.7485** in
